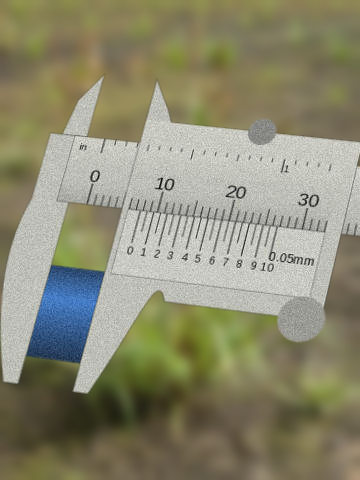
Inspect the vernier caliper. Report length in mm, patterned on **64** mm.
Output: **7.6** mm
